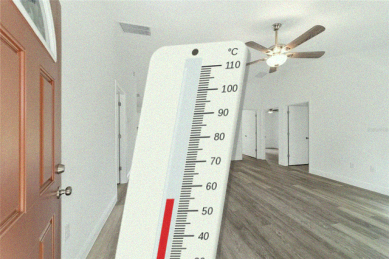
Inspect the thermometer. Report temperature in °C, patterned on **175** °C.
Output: **55** °C
